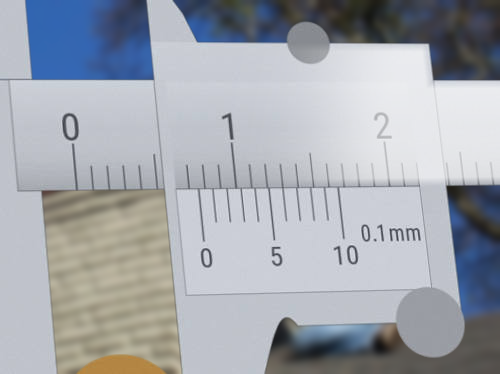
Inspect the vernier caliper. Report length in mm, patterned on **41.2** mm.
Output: **7.6** mm
